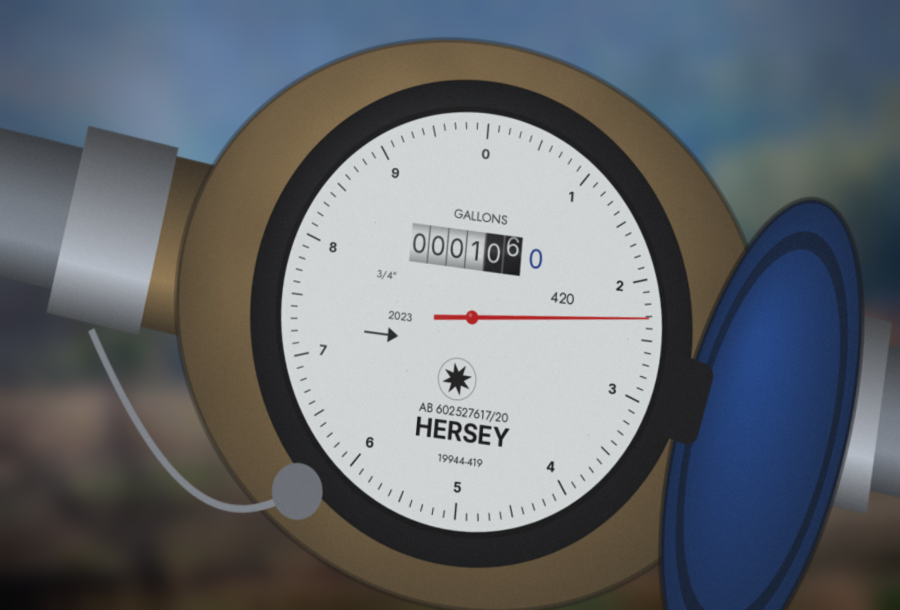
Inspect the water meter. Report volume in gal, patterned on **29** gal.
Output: **1062.3** gal
